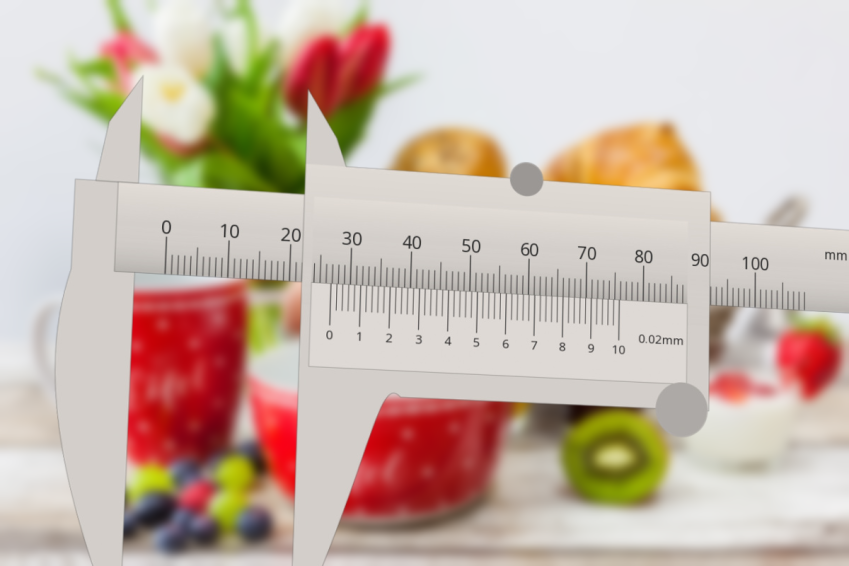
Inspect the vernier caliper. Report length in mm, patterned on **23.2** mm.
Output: **26.8** mm
